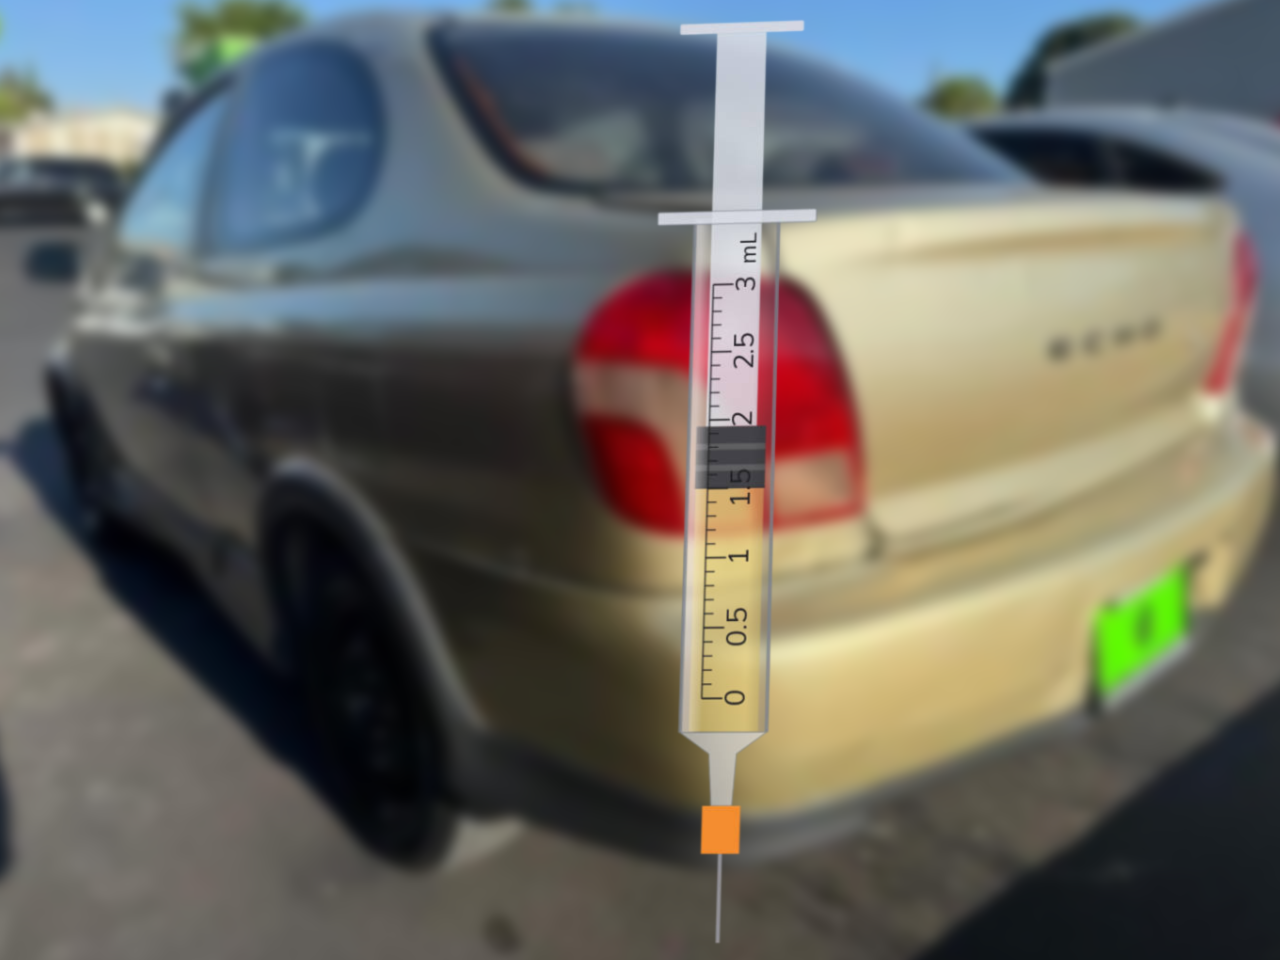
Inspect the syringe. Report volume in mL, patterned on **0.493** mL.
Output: **1.5** mL
